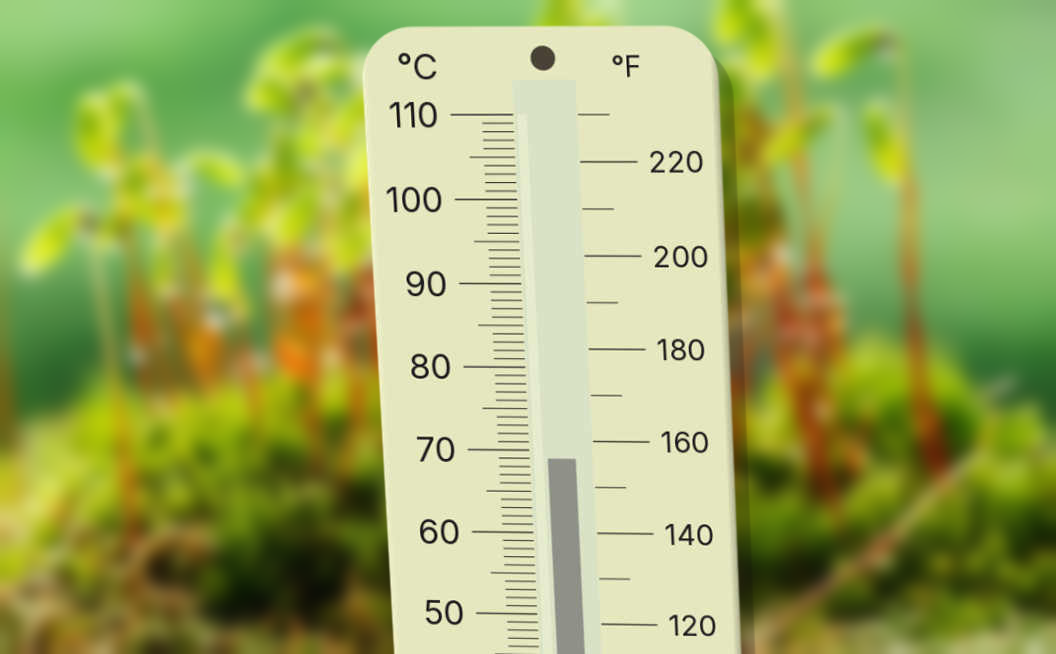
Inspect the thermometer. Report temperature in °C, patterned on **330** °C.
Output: **69** °C
